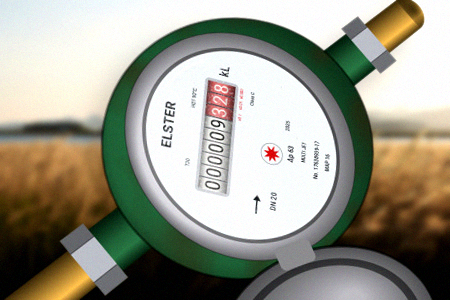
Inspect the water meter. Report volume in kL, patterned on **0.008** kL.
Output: **9.328** kL
